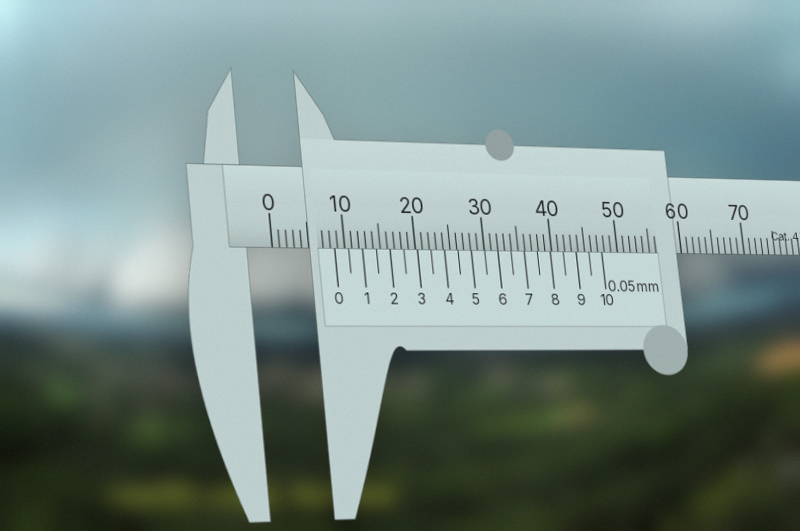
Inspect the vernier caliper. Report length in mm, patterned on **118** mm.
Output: **8.6** mm
